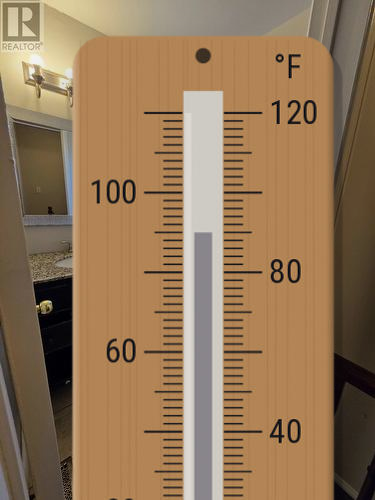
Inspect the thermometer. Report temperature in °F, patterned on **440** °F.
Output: **90** °F
